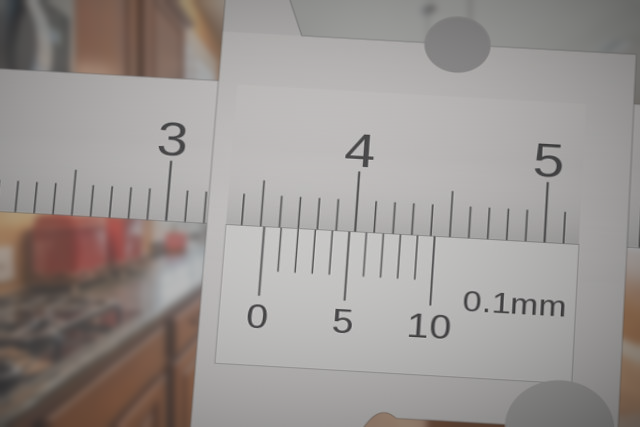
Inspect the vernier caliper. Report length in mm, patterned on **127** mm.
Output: **35.2** mm
